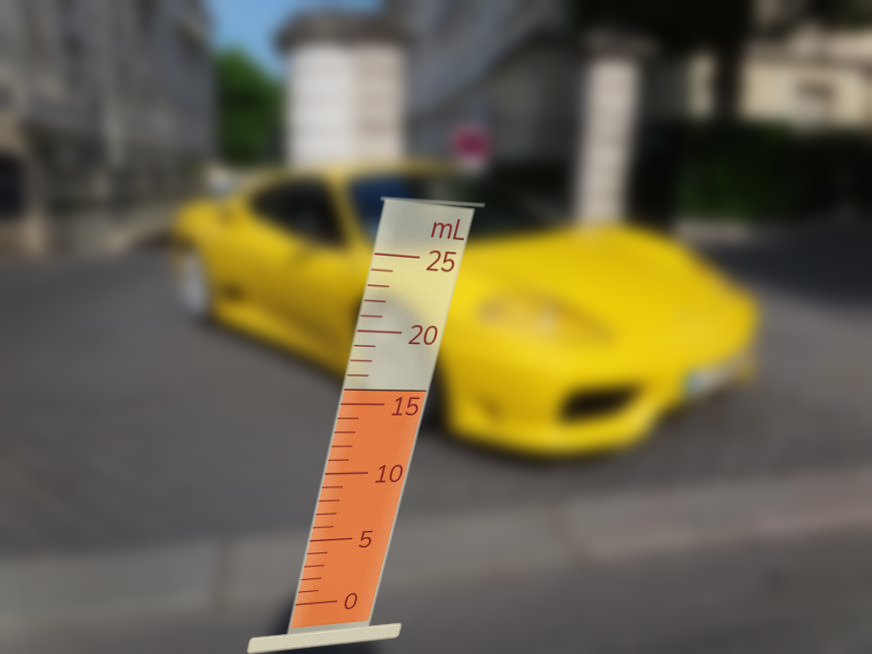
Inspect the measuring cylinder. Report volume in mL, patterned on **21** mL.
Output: **16** mL
